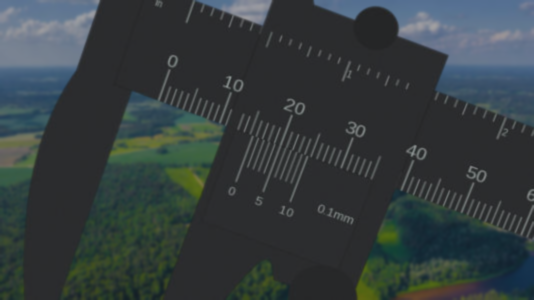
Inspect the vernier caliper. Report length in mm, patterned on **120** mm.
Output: **15.5** mm
